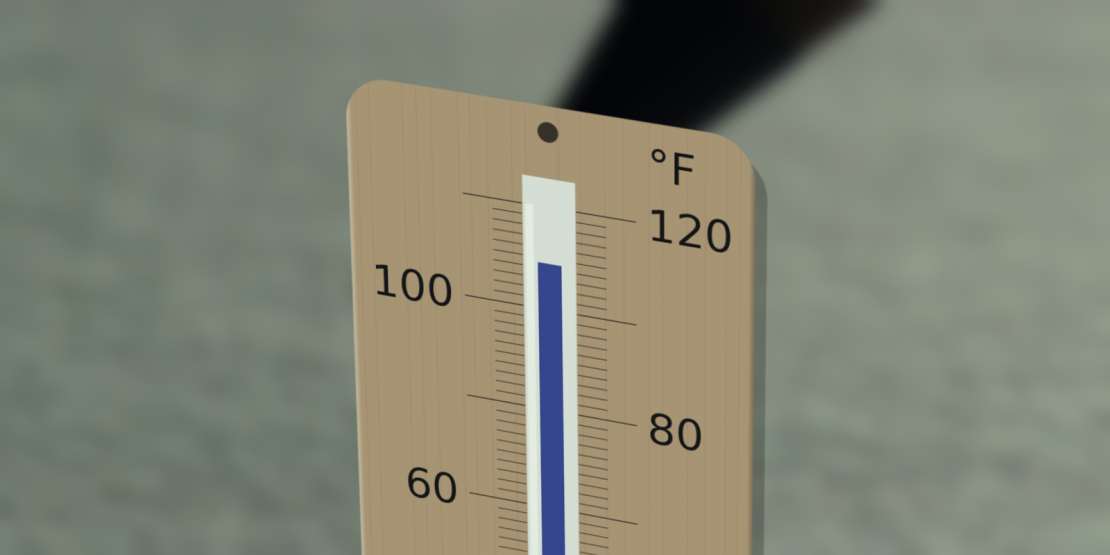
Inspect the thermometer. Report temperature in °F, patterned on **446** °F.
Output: **109** °F
